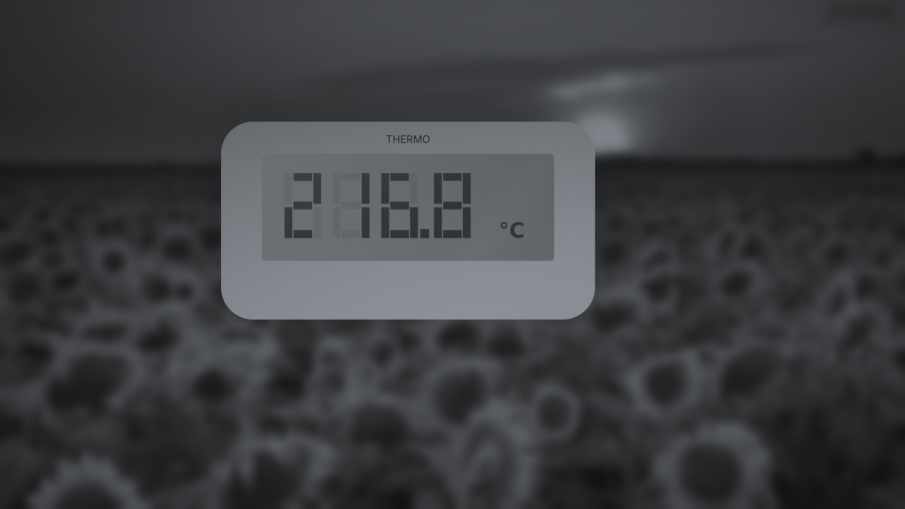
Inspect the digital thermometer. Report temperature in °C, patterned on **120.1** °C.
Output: **216.8** °C
